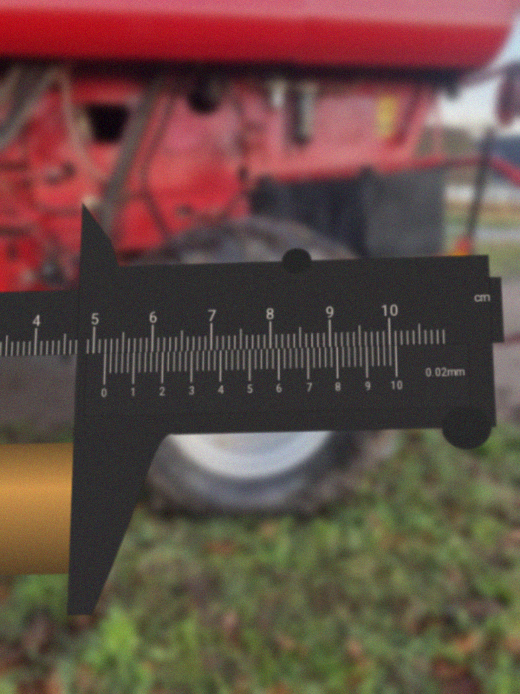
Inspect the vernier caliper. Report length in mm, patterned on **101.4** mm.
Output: **52.0** mm
